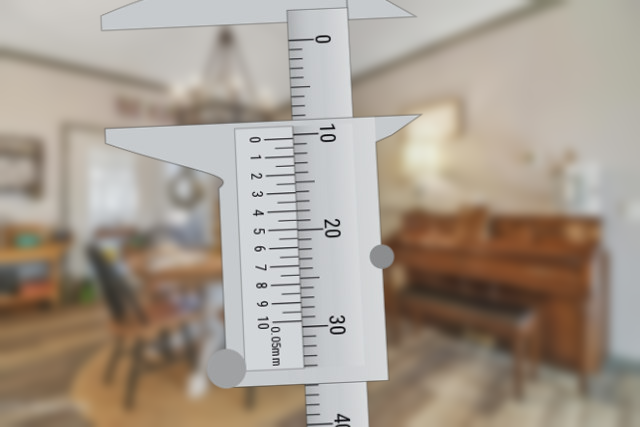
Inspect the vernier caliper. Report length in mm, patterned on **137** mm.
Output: **10.4** mm
